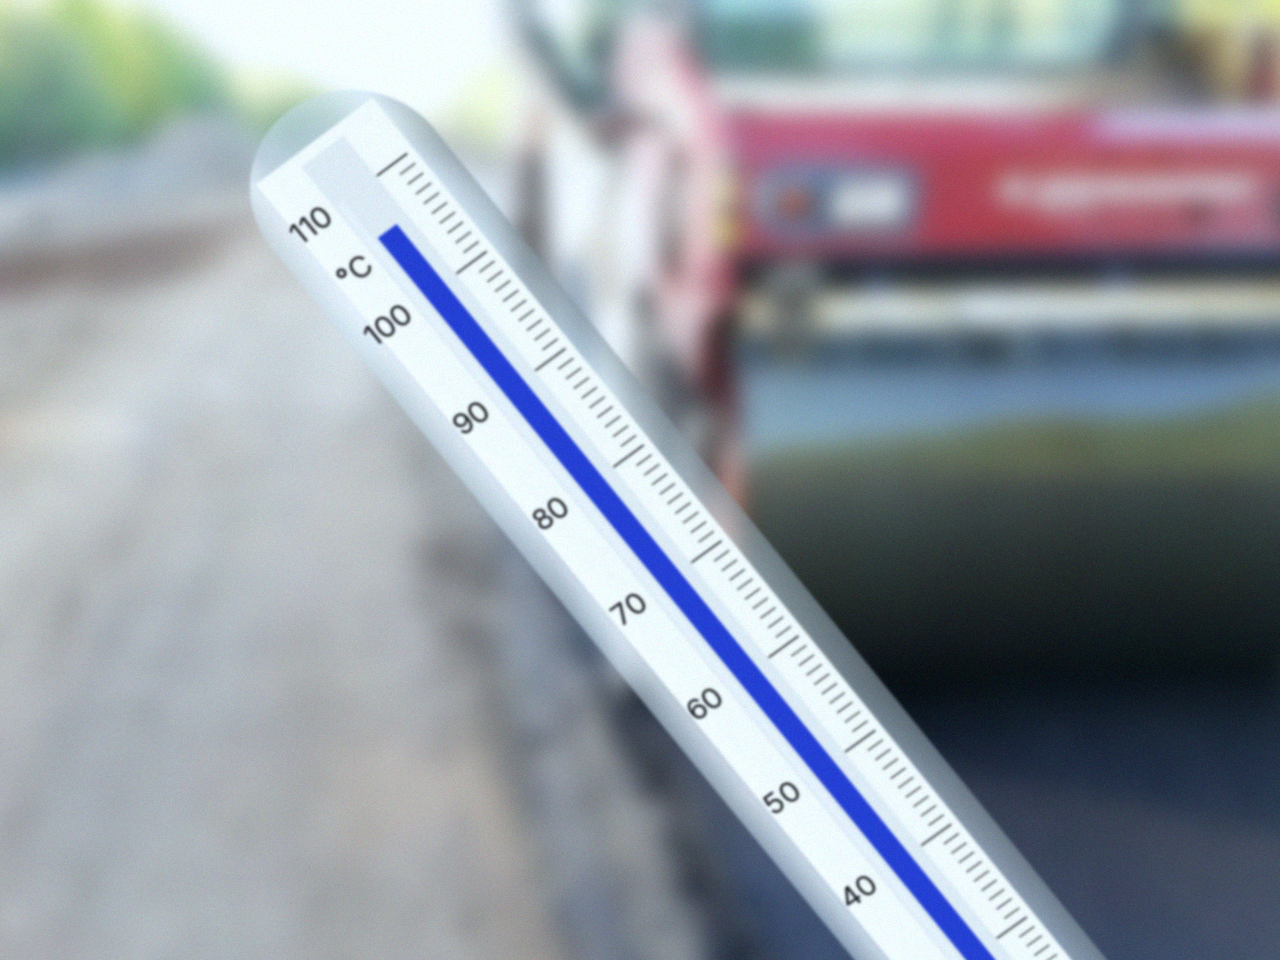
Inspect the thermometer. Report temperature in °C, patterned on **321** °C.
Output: **106** °C
